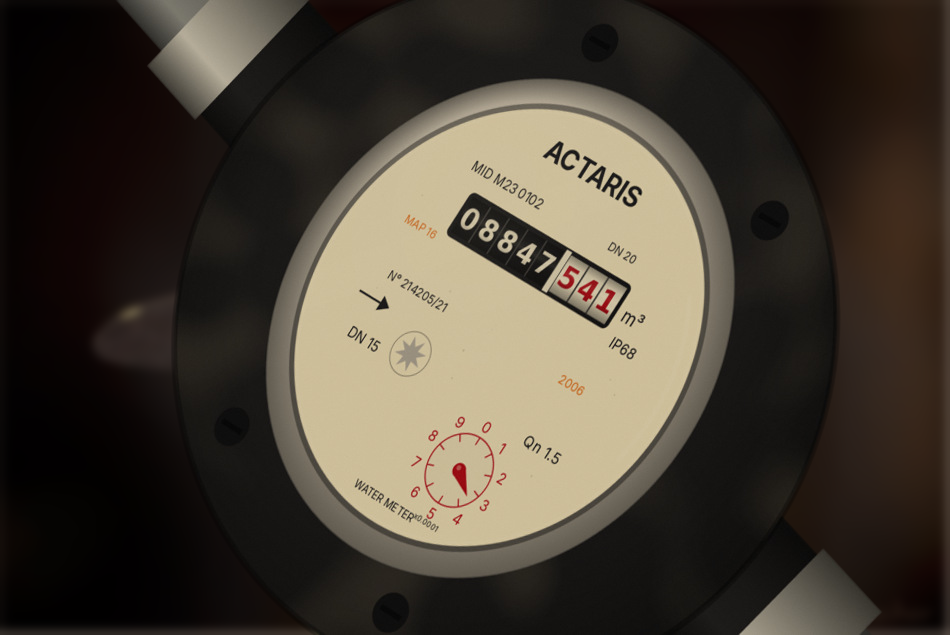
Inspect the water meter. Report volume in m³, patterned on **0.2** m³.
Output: **8847.5413** m³
